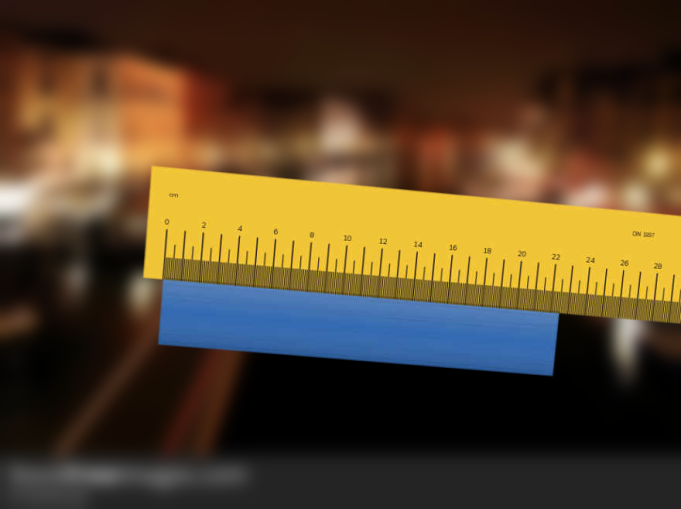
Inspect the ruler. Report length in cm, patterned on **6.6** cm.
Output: **22.5** cm
